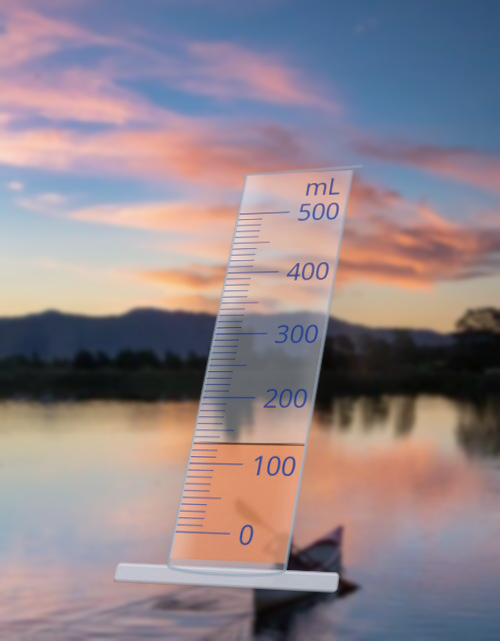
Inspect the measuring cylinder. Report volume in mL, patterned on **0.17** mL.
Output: **130** mL
